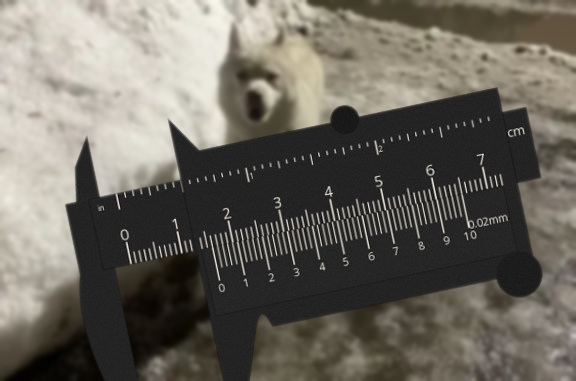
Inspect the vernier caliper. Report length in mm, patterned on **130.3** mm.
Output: **16.0** mm
